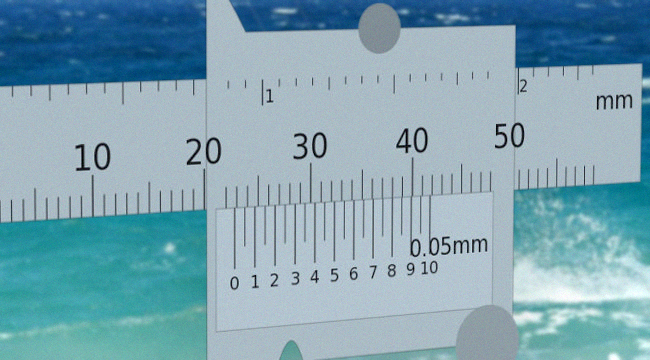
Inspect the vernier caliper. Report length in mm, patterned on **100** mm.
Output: **22.8** mm
